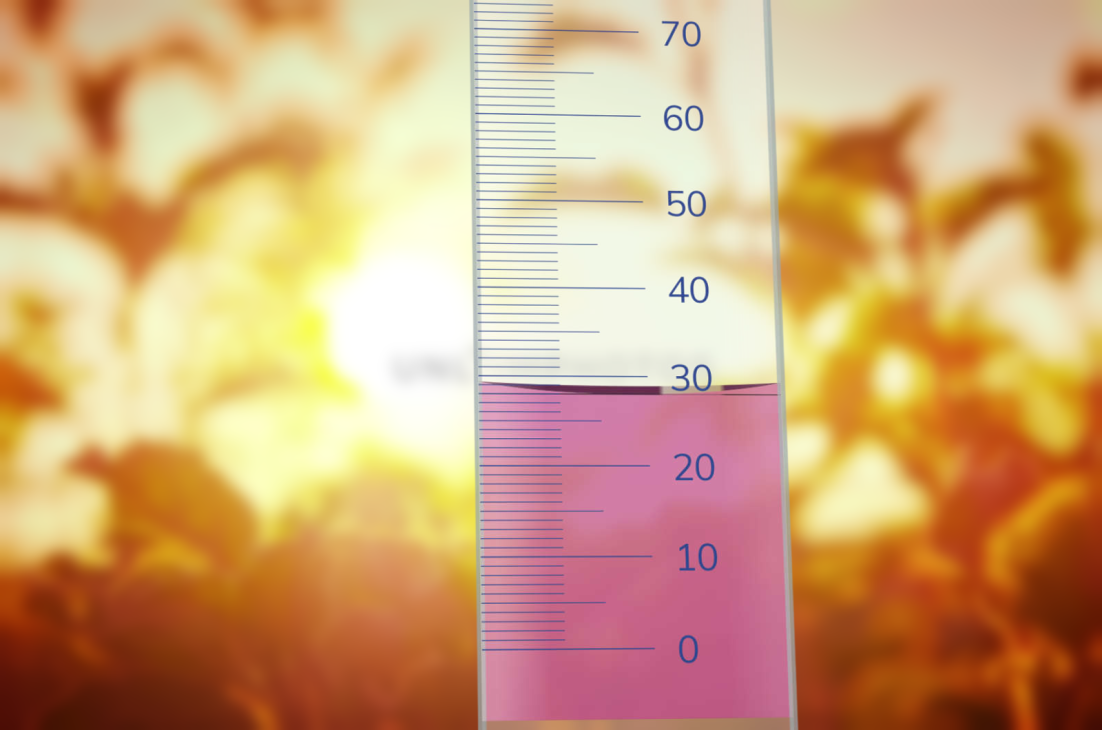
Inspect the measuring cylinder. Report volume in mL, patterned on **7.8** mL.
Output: **28** mL
